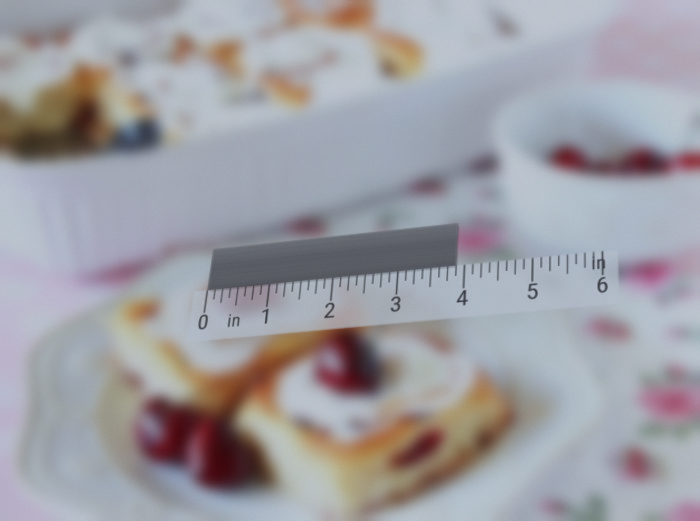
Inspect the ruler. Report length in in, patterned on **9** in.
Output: **3.875** in
